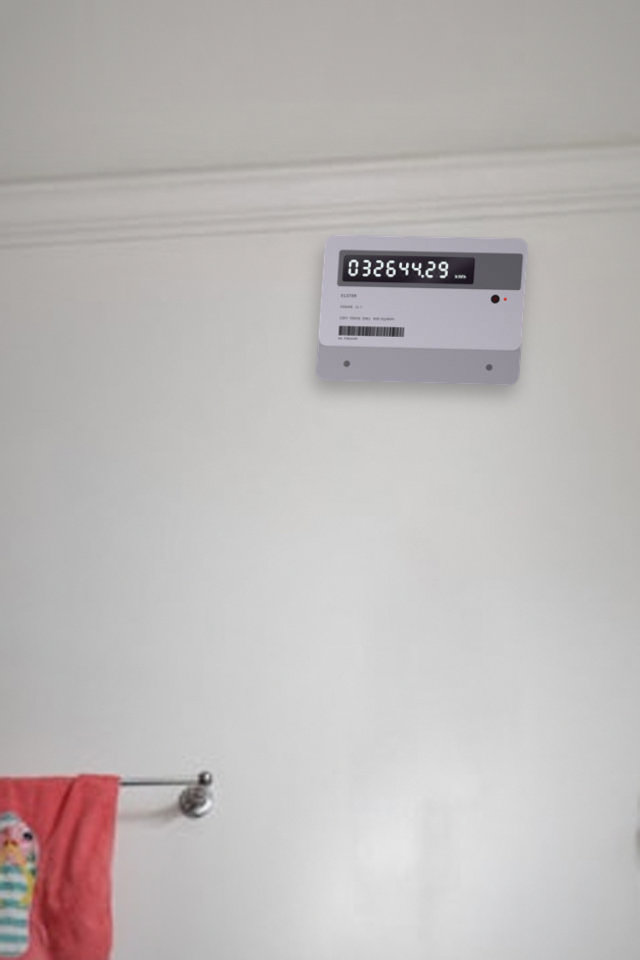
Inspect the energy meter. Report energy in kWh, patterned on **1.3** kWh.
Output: **32644.29** kWh
